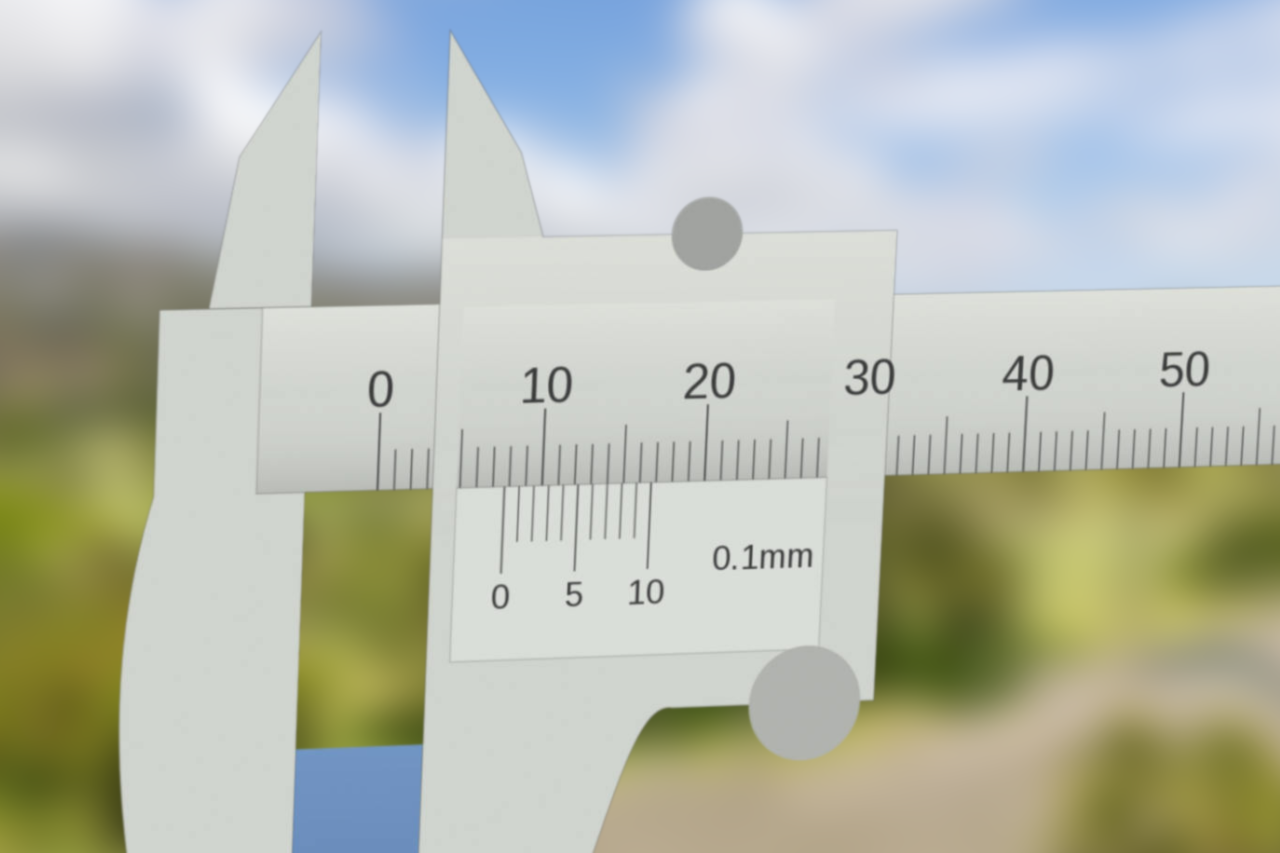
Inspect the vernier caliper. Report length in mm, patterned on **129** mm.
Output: **7.7** mm
